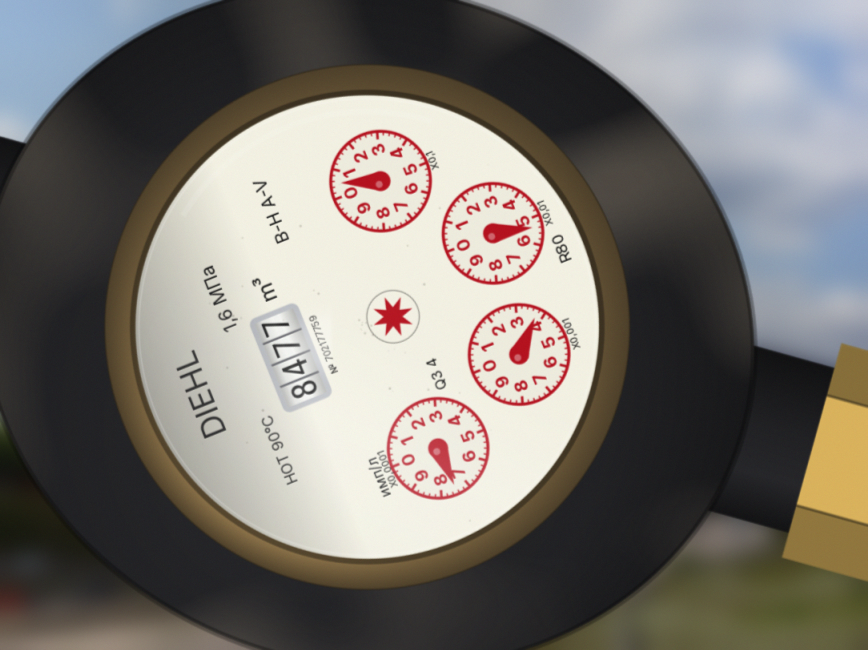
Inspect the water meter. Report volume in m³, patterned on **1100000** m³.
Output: **8477.0537** m³
